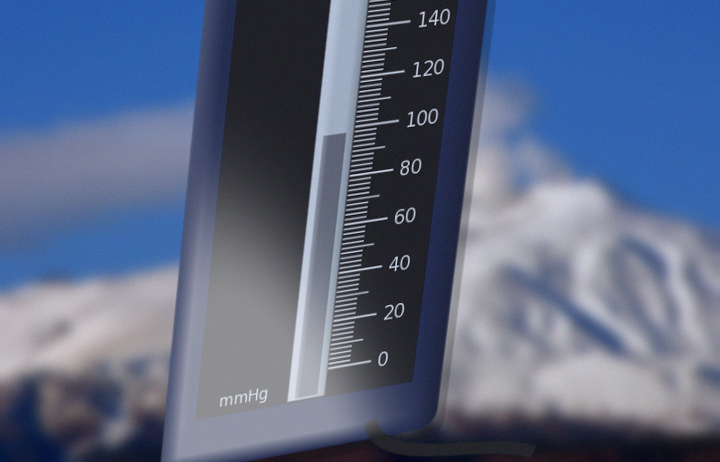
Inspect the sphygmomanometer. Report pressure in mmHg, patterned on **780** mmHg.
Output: **98** mmHg
